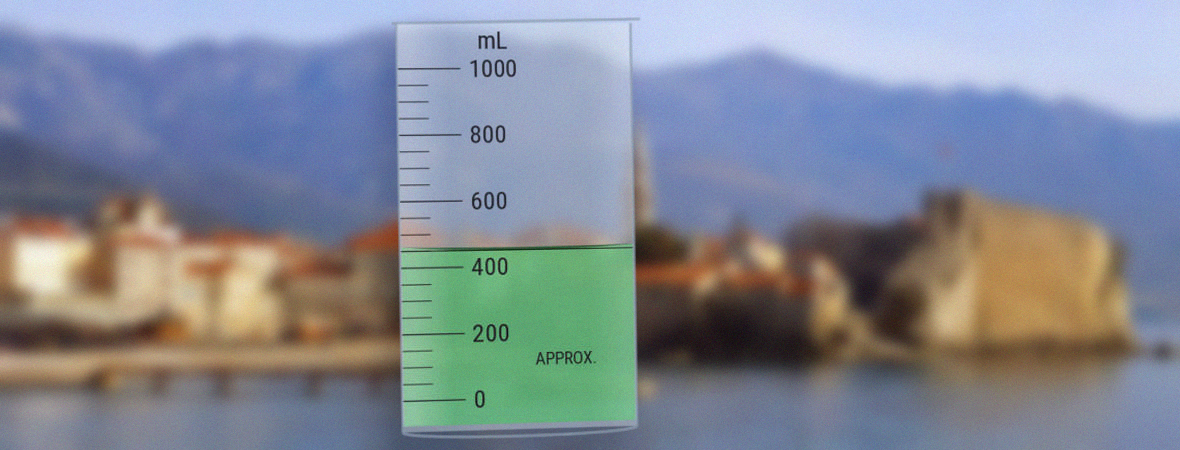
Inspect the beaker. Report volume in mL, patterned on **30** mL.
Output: **450** mL
